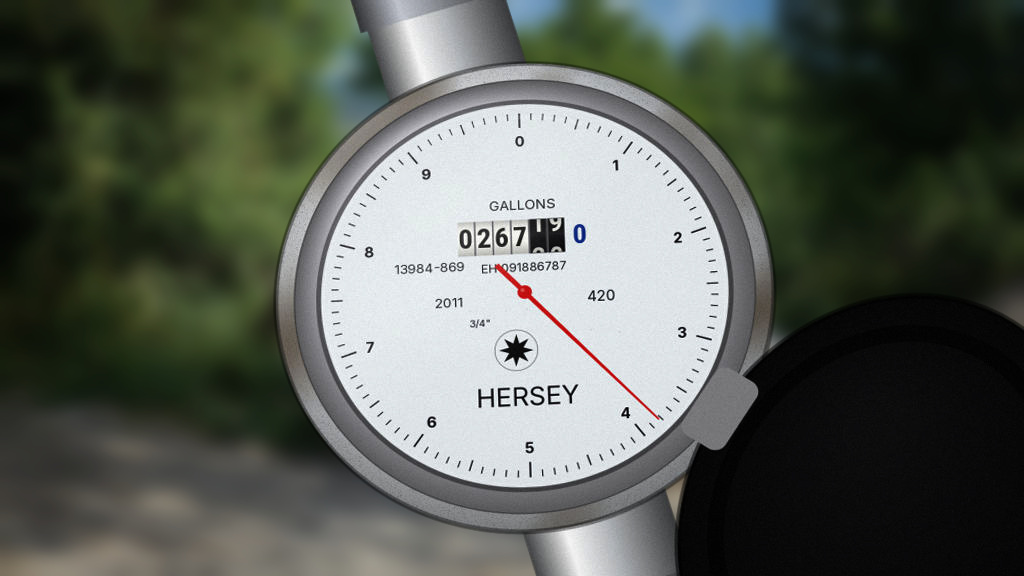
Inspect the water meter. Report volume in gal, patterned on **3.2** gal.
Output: **267193.8** gal
